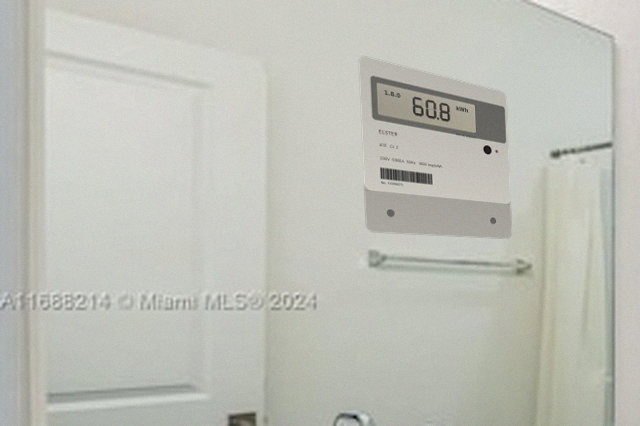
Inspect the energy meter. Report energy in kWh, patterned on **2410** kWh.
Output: **60.8** kWh
